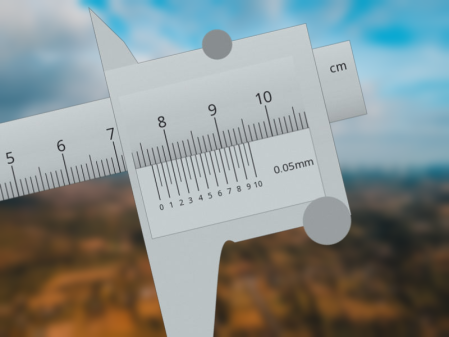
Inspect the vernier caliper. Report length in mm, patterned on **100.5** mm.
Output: **76.2** mm
